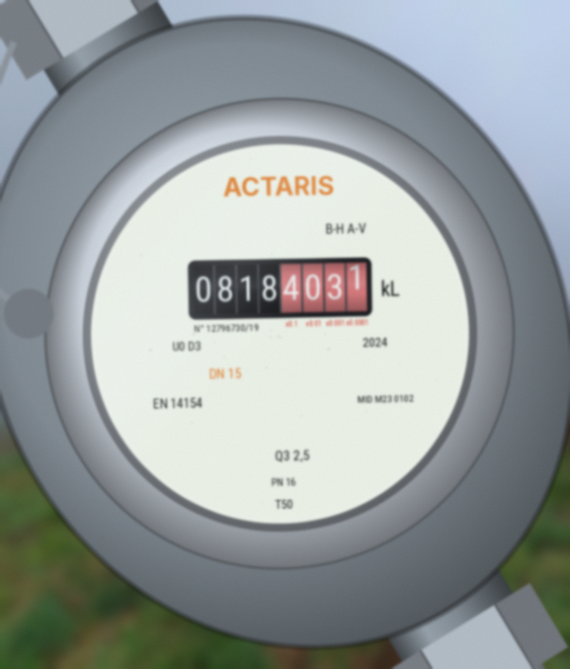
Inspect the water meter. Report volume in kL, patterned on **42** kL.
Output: **818.4031** kL
